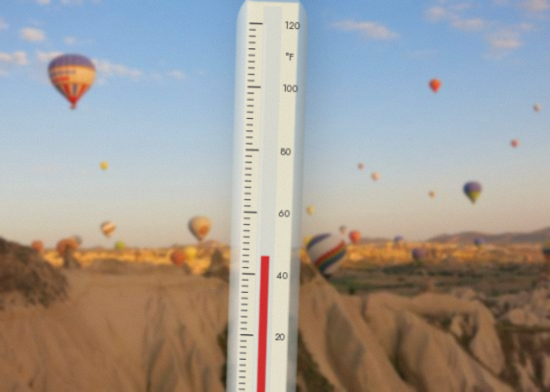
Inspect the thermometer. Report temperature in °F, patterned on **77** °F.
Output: **46** °F
